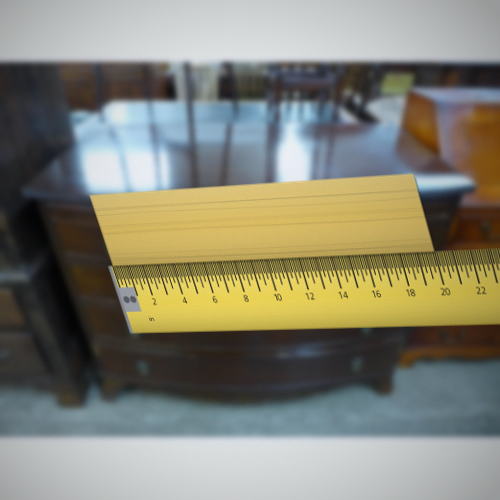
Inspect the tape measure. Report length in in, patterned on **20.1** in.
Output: **20** in
